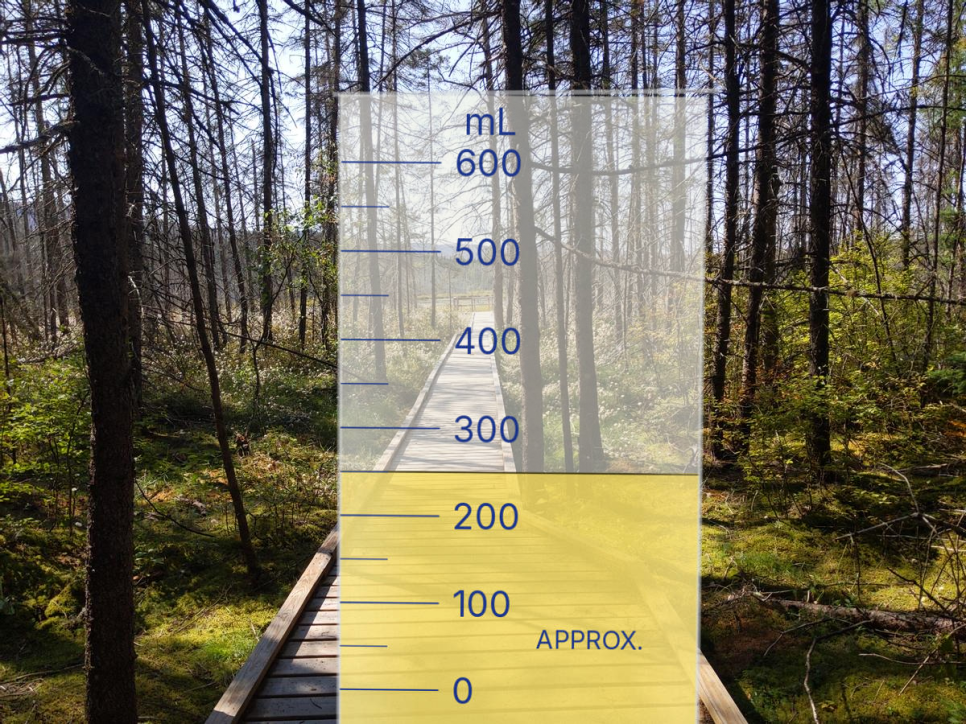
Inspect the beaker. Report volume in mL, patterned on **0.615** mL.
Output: **250** mL
